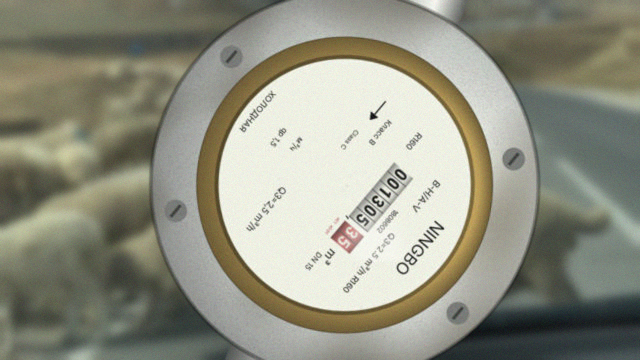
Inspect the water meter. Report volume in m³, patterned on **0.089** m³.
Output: **1305.35** m³
